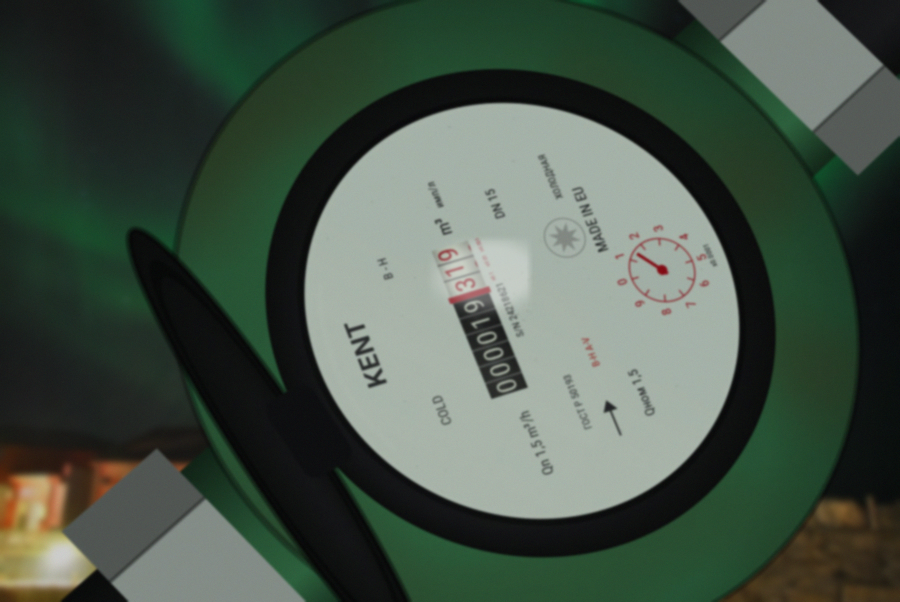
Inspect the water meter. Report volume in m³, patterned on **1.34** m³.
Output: **19.3191** m³
